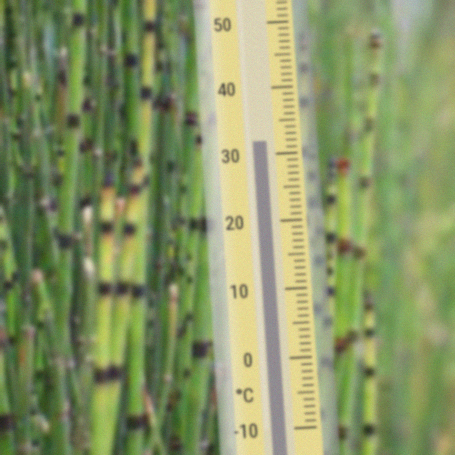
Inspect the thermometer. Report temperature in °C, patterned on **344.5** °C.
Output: **32** °C
